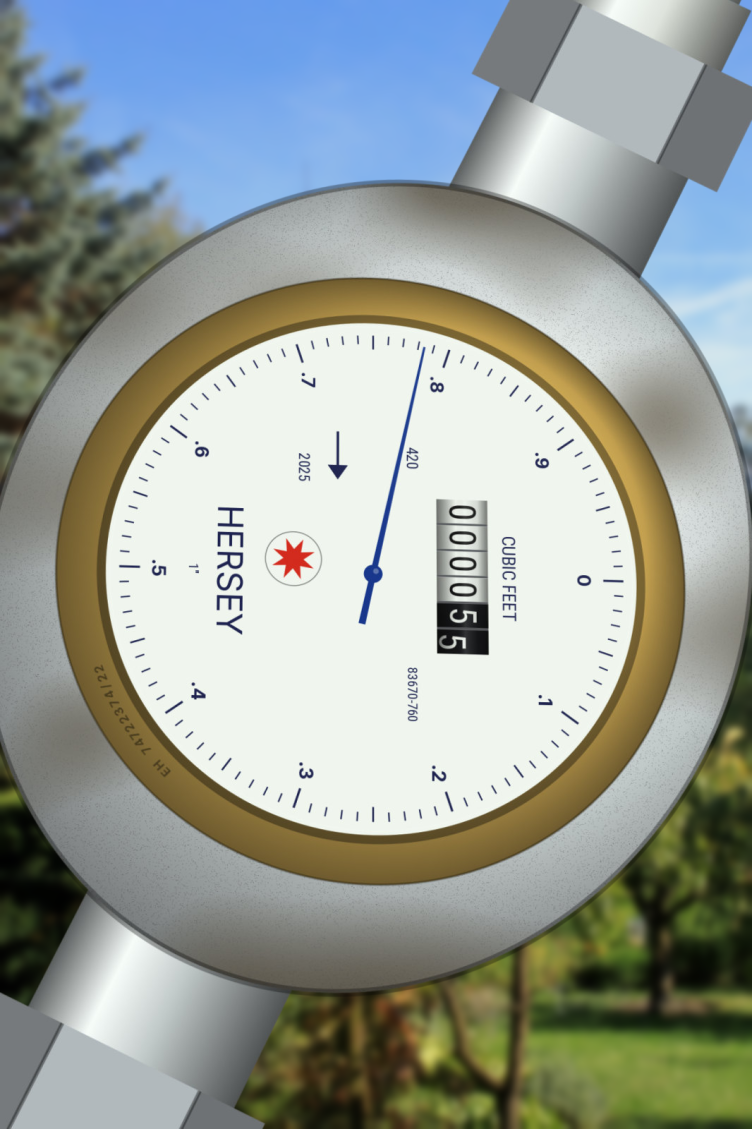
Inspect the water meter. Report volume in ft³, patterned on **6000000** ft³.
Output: **54.78** ft³
